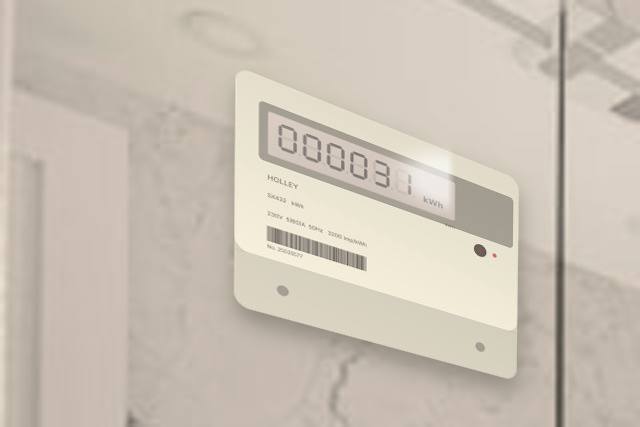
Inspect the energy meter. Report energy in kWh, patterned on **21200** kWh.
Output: **31** kWh
